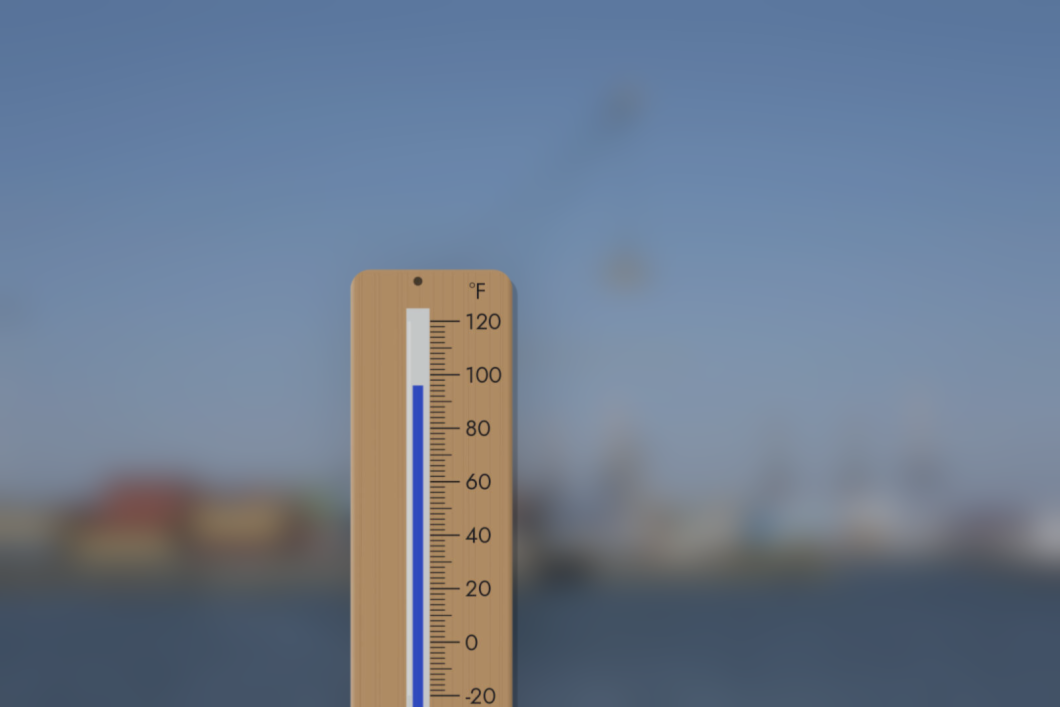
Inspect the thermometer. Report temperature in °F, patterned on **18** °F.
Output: **96** °F
